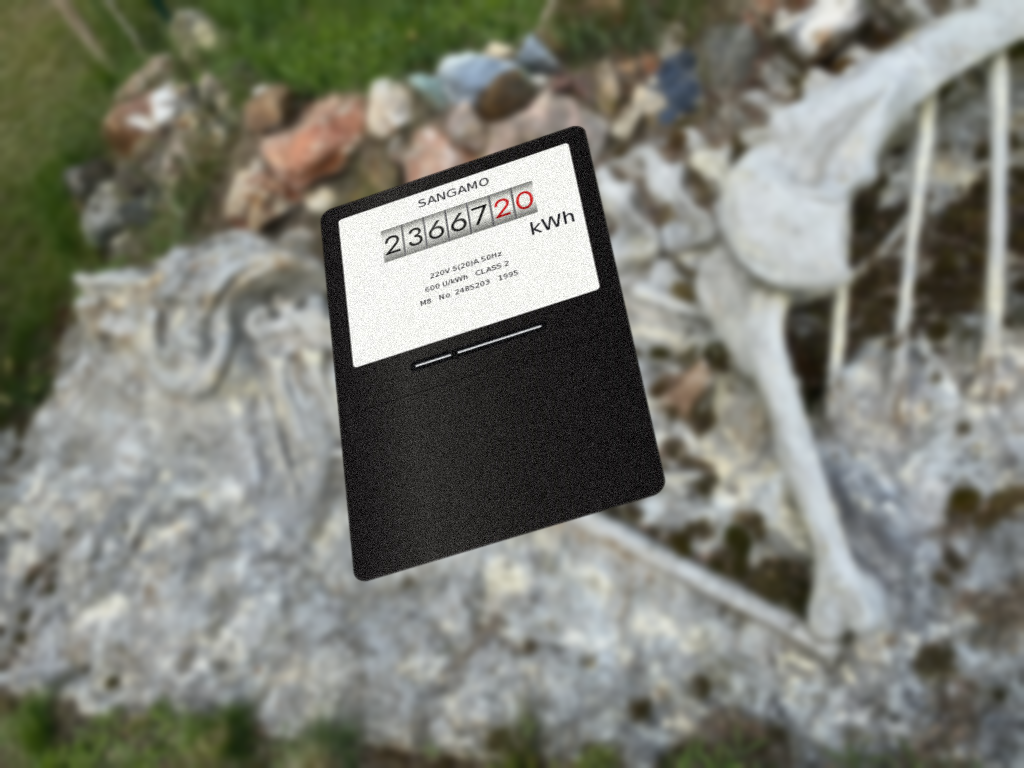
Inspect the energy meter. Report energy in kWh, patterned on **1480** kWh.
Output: **23667.20** kWh
